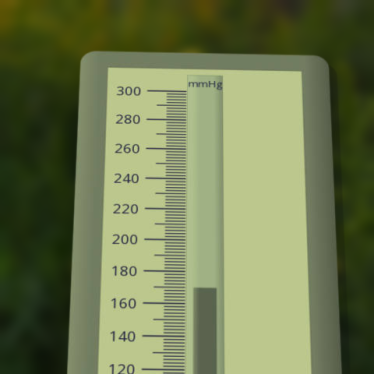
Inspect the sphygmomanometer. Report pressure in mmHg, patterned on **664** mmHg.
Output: **170** mmHg
